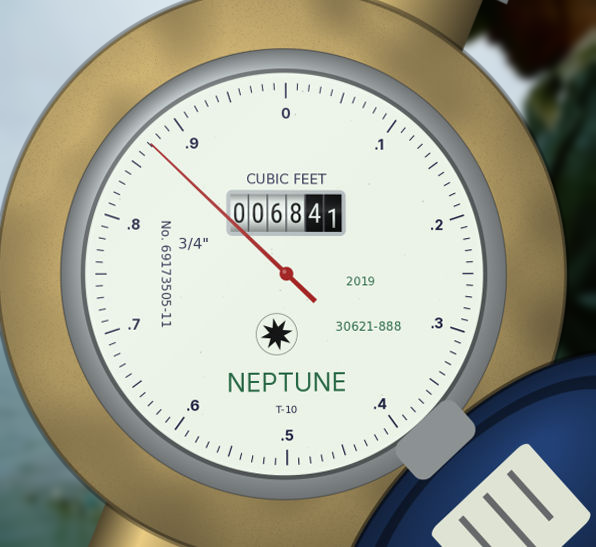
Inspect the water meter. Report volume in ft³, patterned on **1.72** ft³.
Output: **6840.87** ft³
